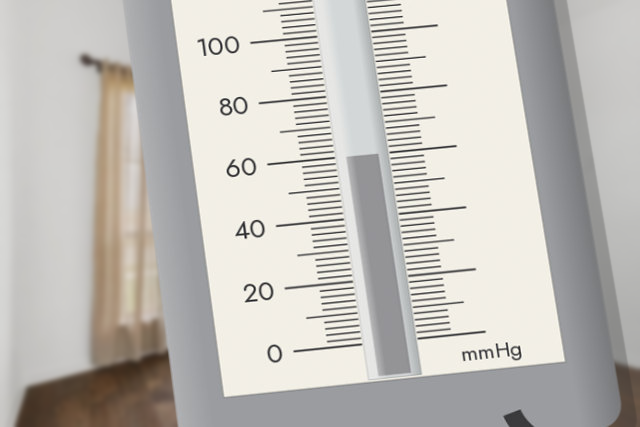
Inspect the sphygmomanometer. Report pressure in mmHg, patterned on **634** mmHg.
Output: **60** mmHg
